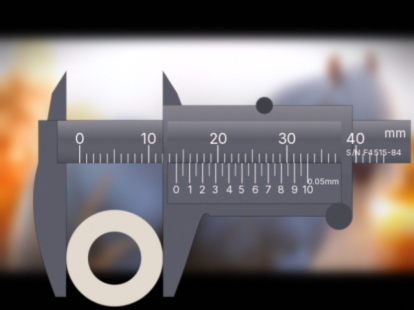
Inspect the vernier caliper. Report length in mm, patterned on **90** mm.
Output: **14.0** mm
